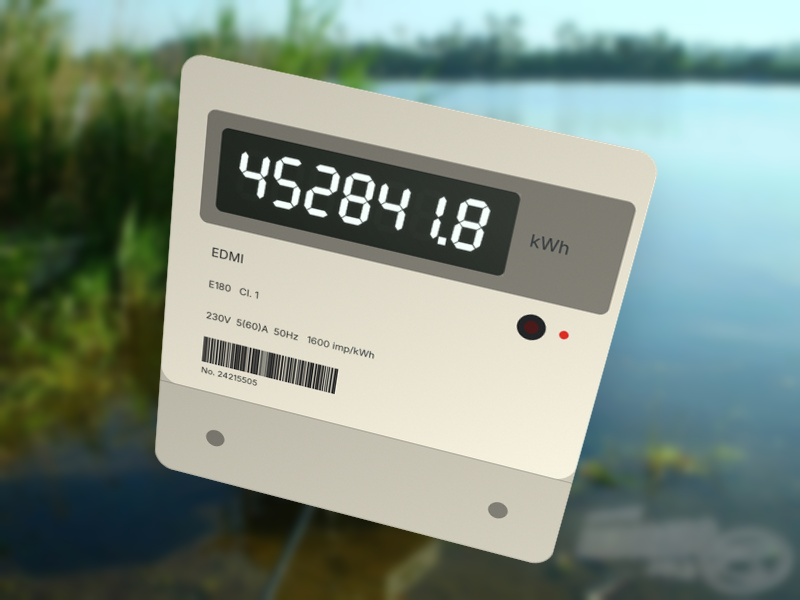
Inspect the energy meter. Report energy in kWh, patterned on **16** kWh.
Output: **452841.8** kWh
